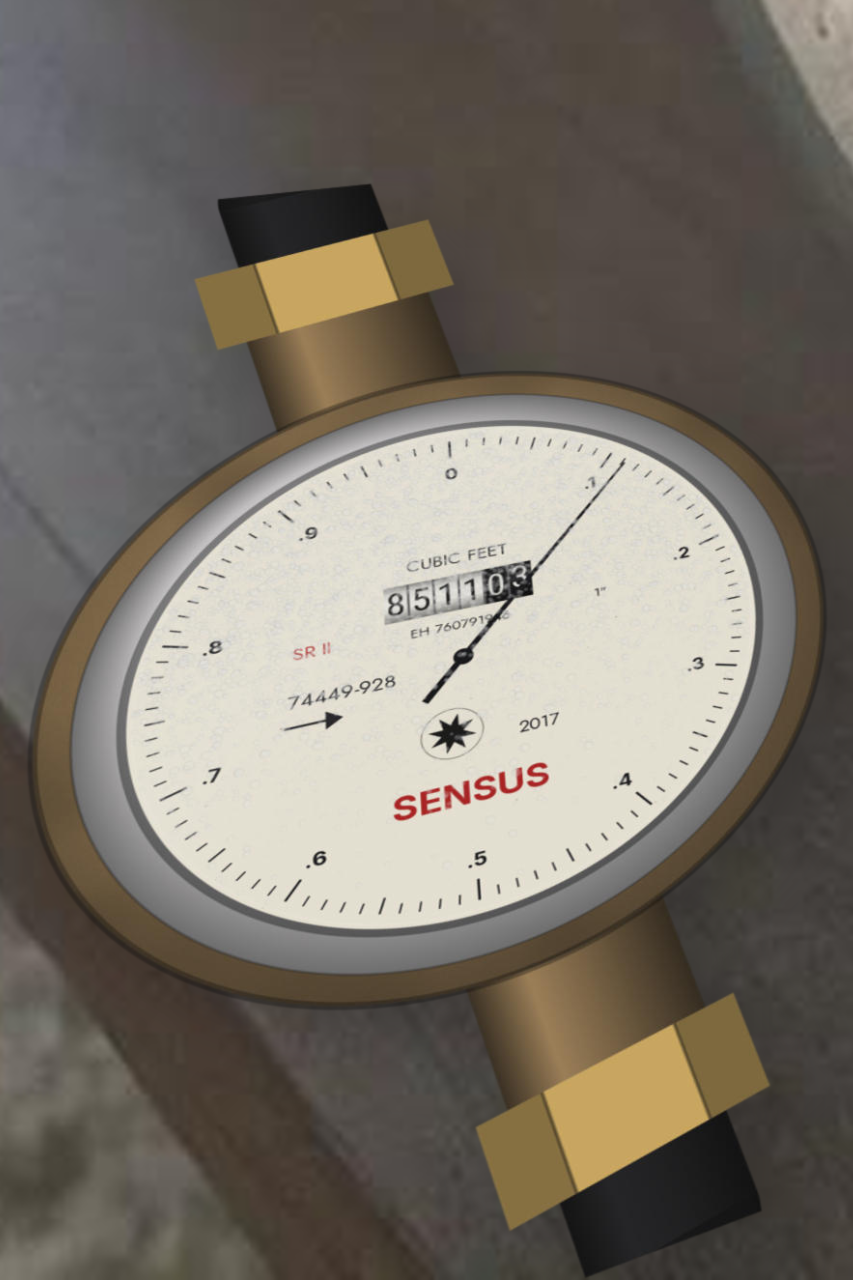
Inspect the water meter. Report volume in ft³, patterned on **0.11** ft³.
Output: **851103.11** ft³
